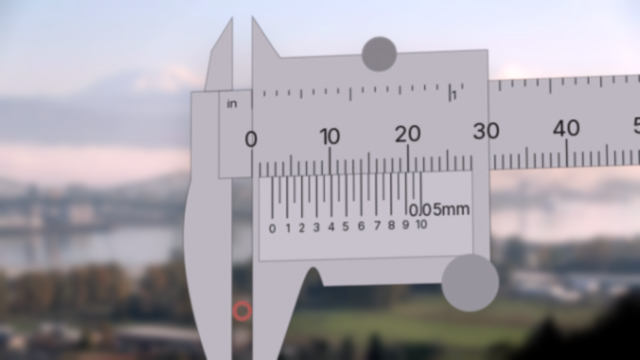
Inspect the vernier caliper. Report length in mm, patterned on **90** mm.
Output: **2.6** mm
